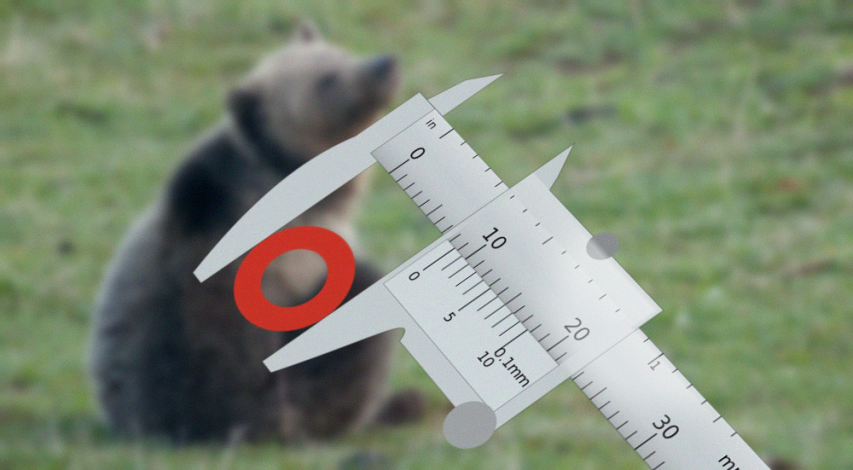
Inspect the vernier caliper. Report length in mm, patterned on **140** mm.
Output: **8.7** mm
